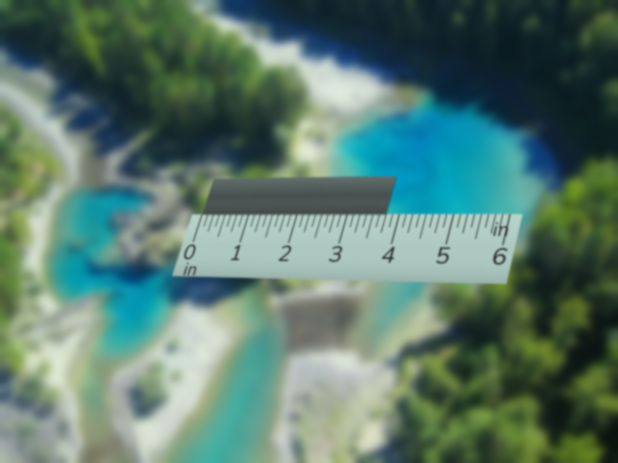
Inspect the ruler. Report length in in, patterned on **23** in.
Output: **3.75** in
